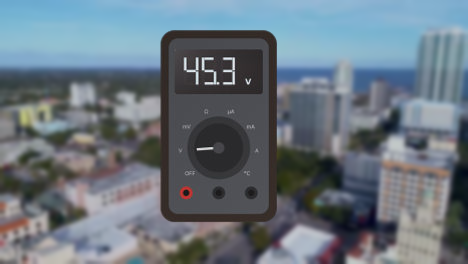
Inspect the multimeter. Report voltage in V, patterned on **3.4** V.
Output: **45.3** V
